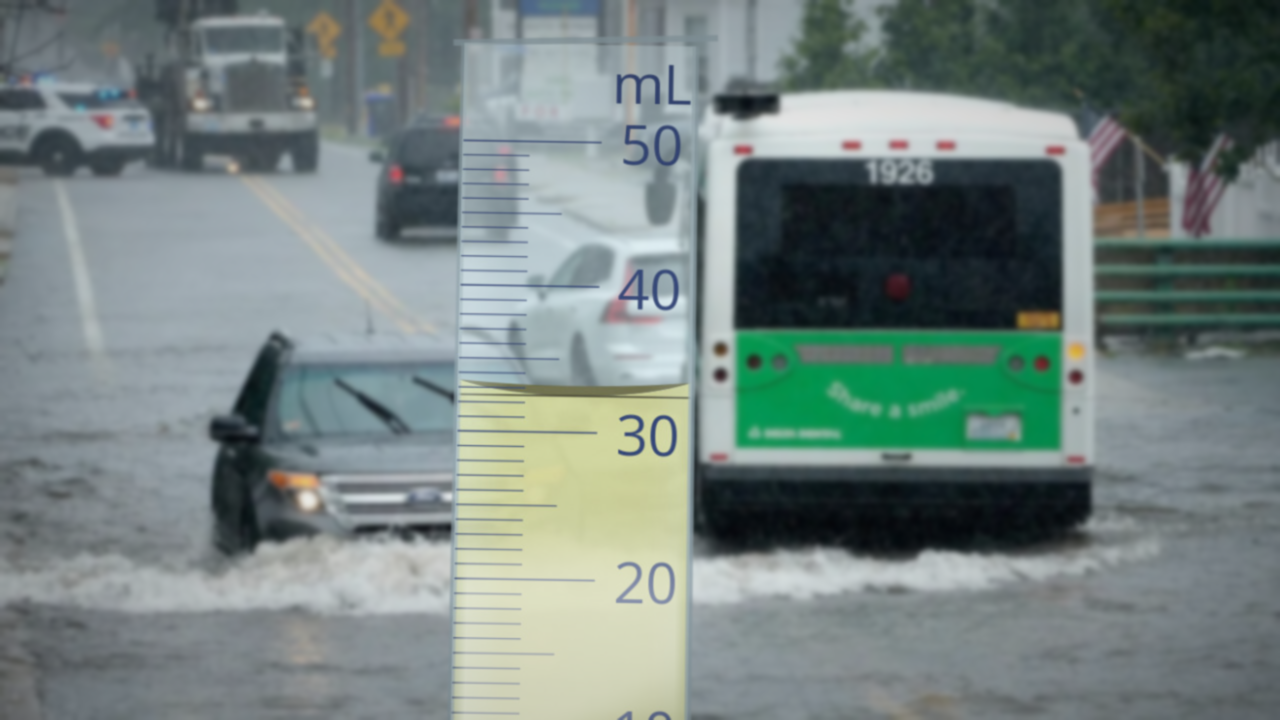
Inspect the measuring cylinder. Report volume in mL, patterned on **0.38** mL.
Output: **32.5** mL
